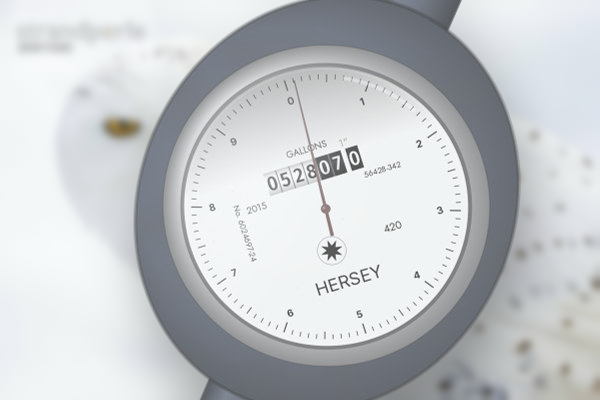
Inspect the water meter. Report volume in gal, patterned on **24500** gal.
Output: **528070.1** gal
